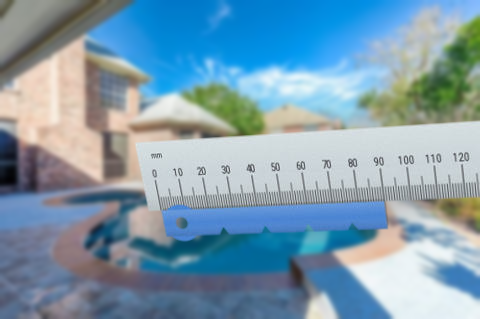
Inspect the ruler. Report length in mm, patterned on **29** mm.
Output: **90** mm
